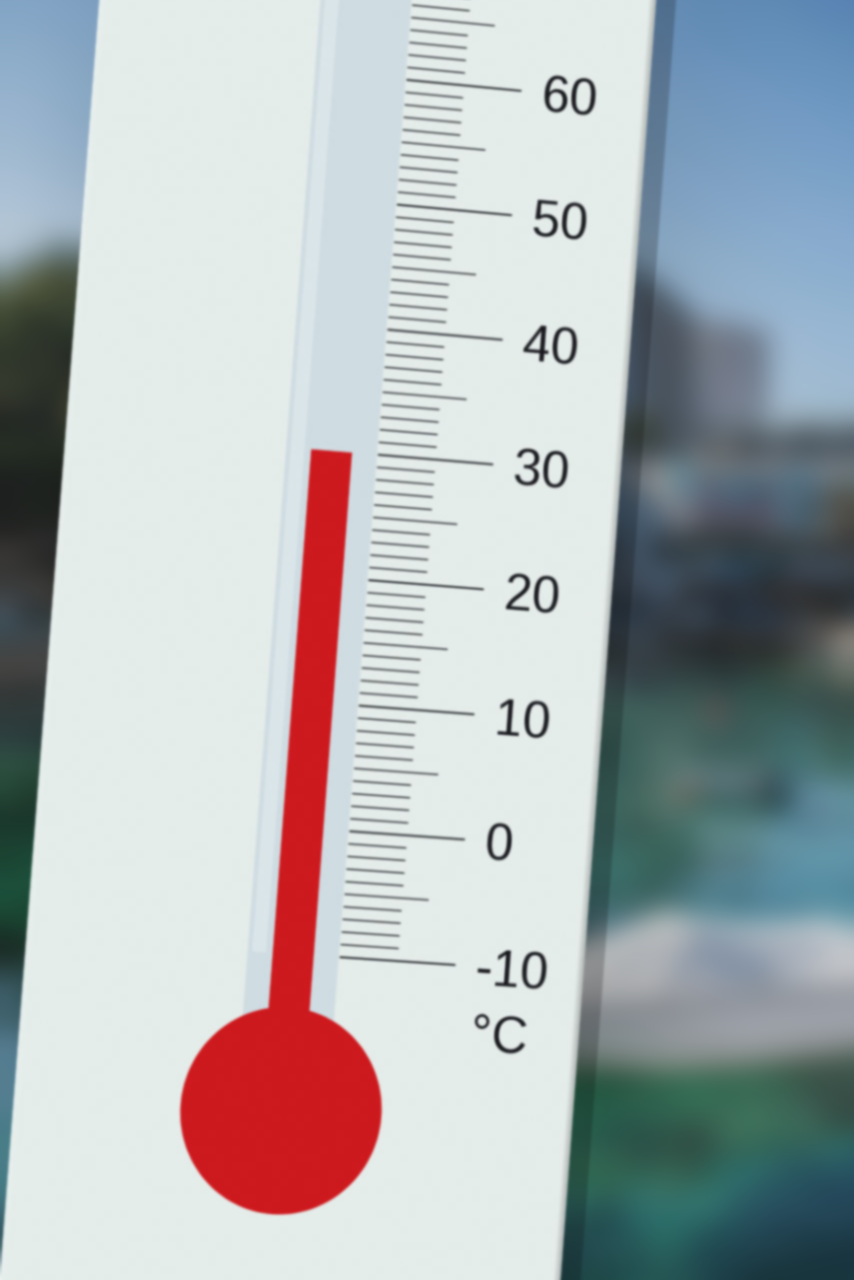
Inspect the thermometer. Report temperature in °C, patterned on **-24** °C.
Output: **30** °C
